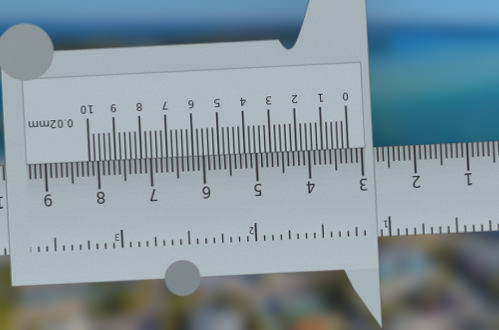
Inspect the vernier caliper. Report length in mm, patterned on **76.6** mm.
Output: **32.6** mm
